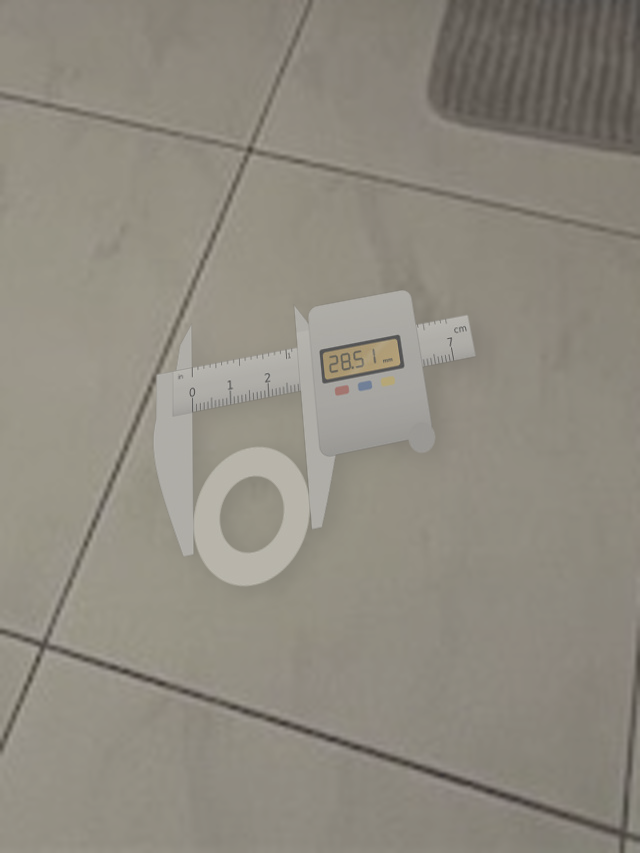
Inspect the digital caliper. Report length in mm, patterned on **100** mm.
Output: **28.51** mm
